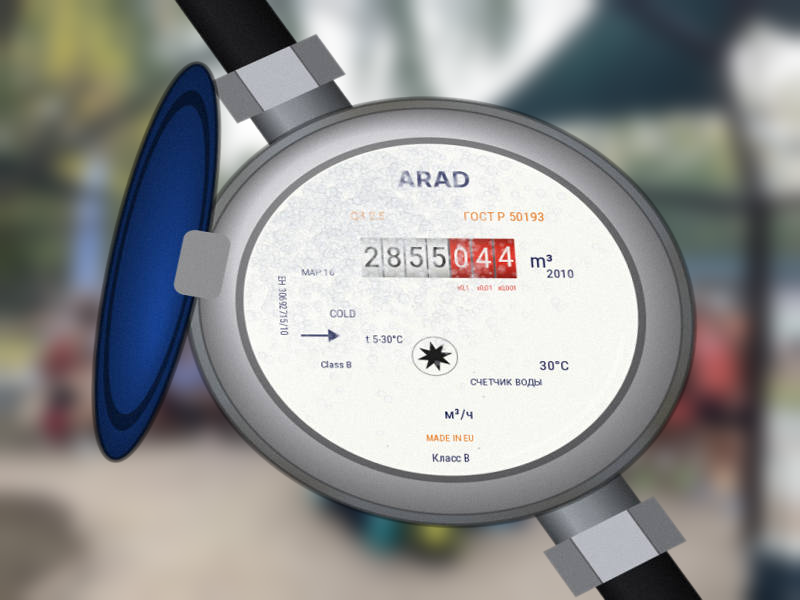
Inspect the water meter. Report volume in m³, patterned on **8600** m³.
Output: **2855.044** m³
